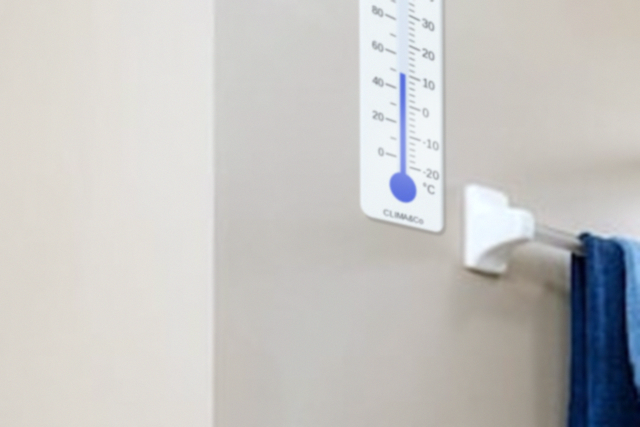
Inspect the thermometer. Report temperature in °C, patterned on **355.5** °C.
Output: **10** °C
